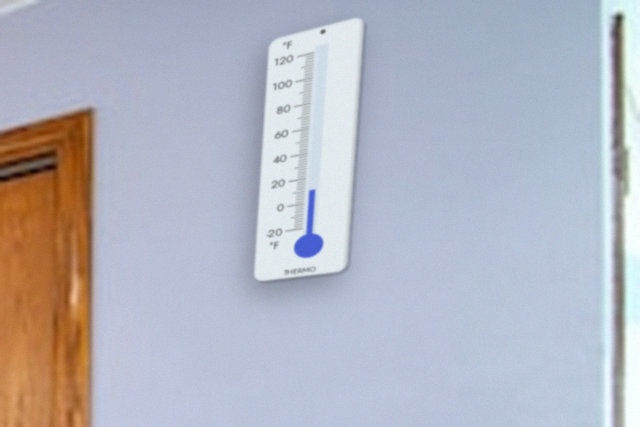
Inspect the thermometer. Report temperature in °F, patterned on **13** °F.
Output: **10** °F
